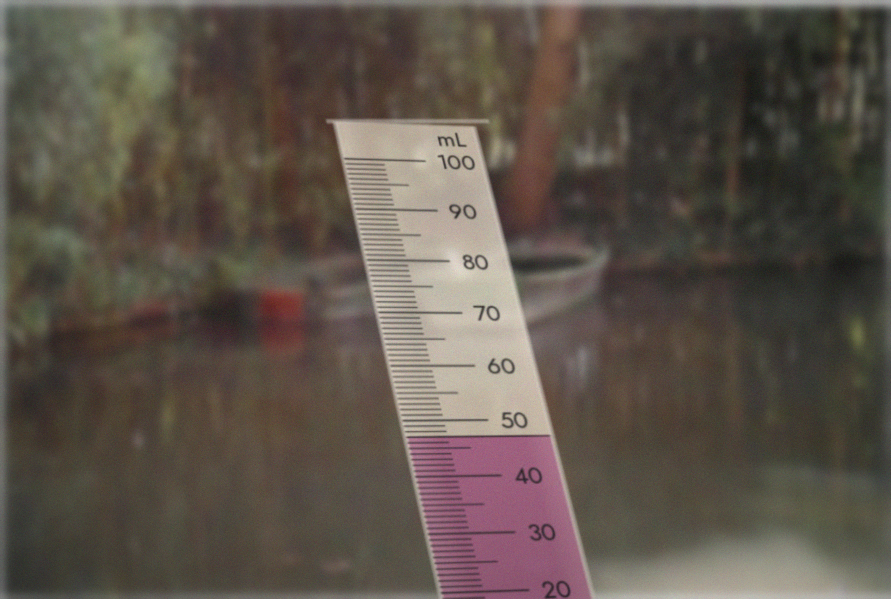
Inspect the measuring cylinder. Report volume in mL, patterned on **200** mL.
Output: **47** mL
